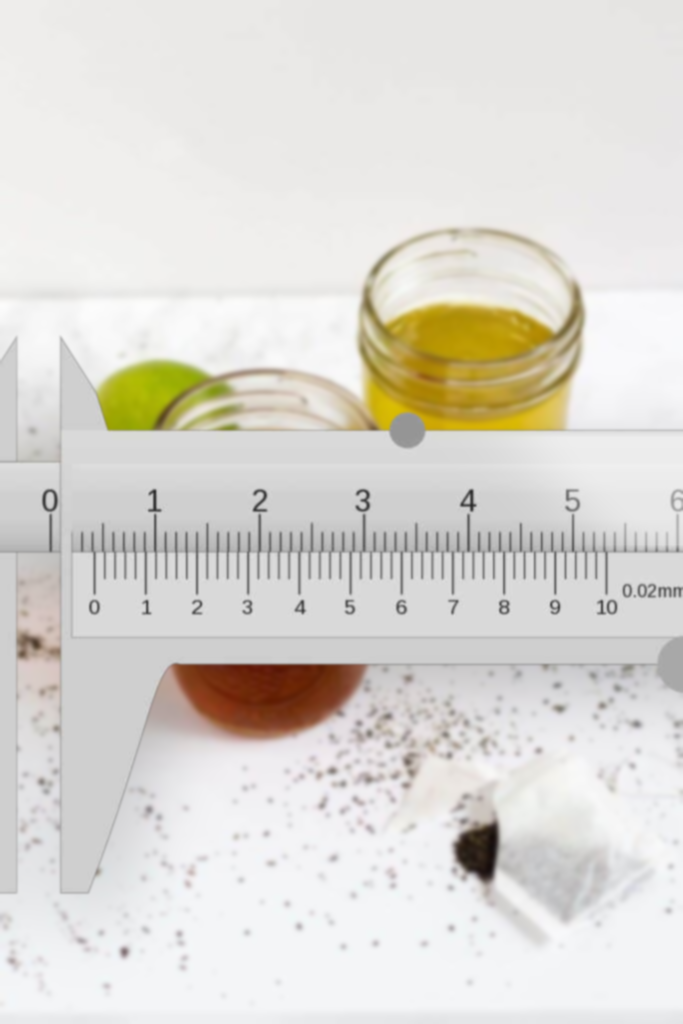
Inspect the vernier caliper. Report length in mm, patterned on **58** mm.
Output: **4.2** mm
